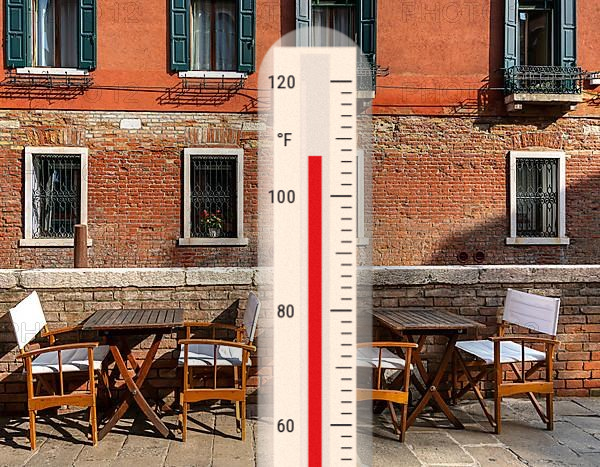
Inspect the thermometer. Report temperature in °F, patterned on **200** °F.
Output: **107** °F
